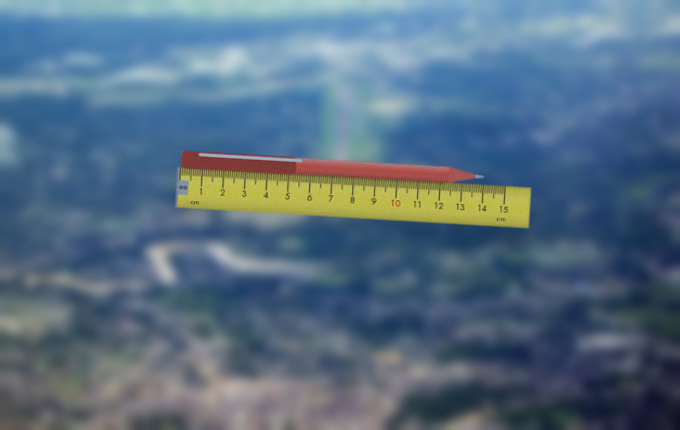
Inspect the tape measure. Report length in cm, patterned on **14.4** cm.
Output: **14** cm
